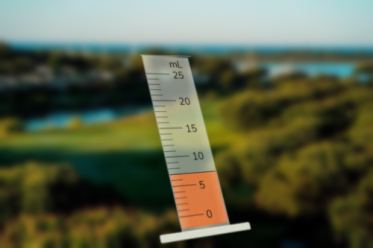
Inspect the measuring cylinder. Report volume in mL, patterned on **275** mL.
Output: **7** mL
